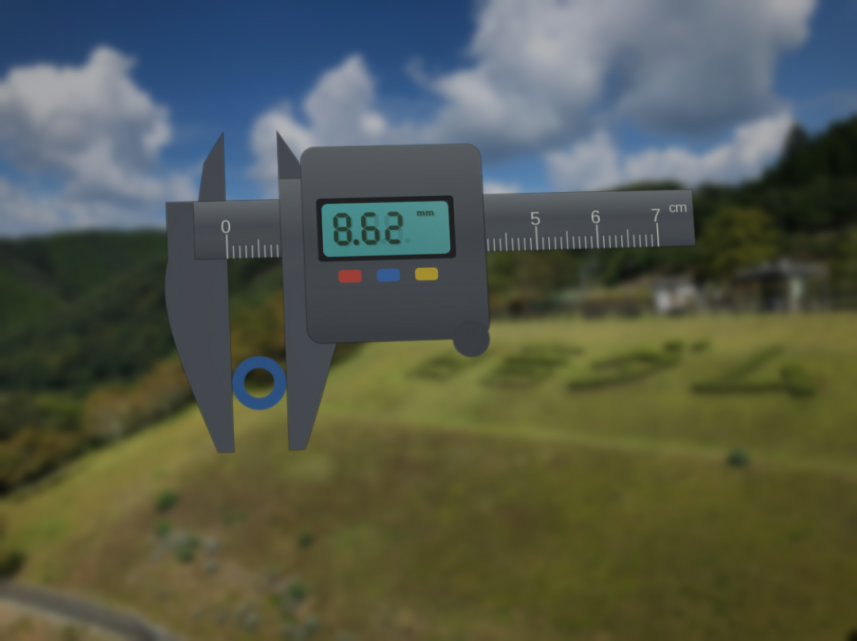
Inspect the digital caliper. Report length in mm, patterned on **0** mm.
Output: **8.62** mm
